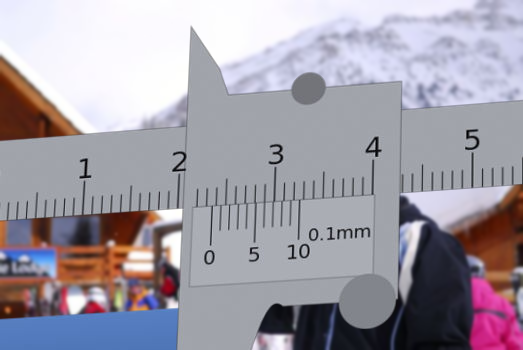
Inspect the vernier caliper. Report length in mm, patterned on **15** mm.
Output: **23.6** mm
